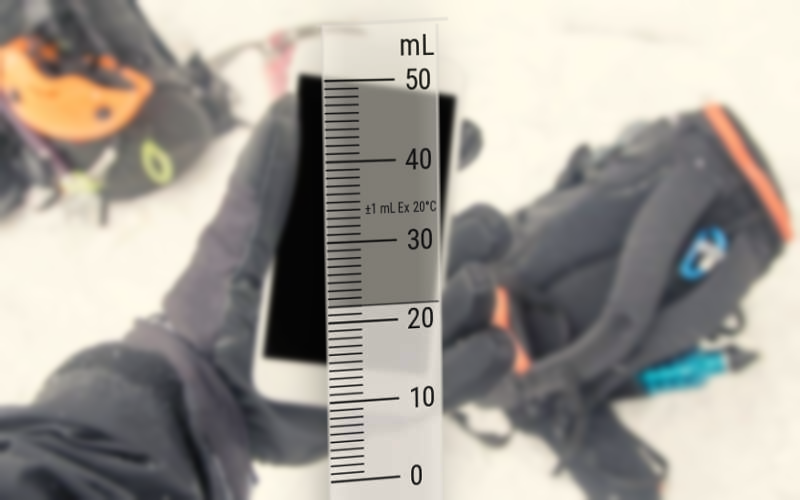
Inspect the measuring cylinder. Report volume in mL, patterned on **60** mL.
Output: **22** mL
